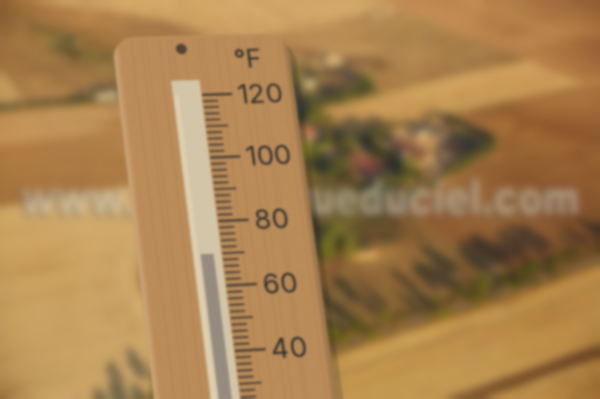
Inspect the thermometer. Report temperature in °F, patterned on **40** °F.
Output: **70** °F
